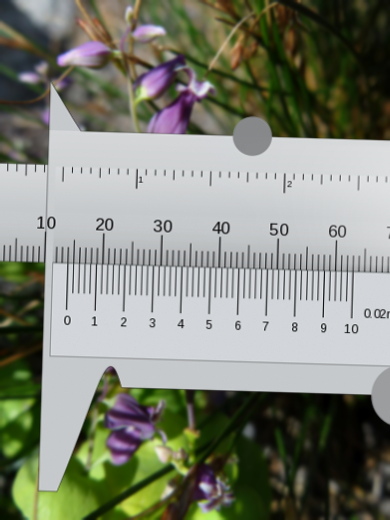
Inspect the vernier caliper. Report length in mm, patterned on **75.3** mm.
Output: **14.0** mm
